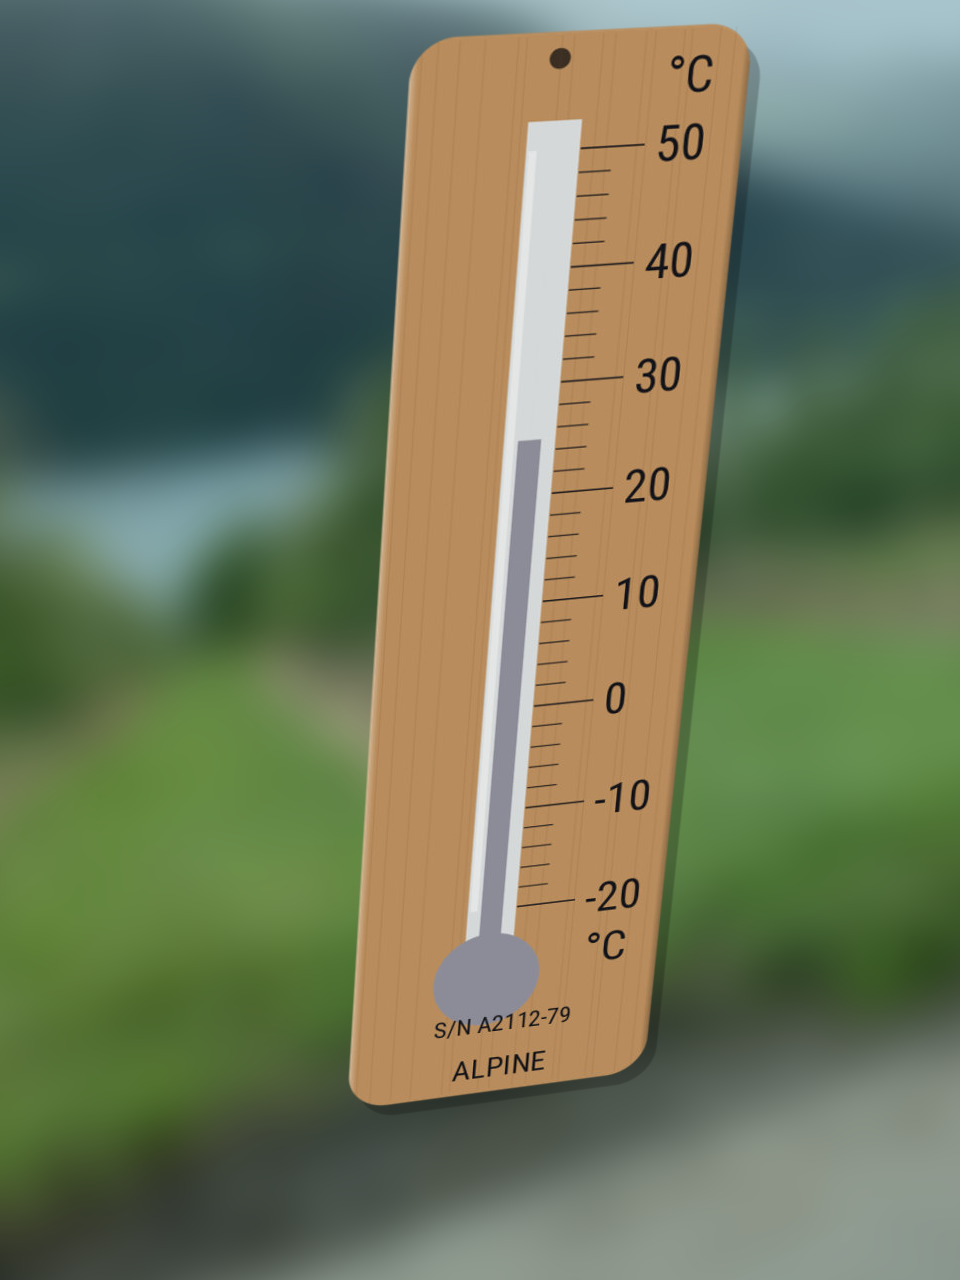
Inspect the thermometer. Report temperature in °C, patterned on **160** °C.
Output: **25** °C
